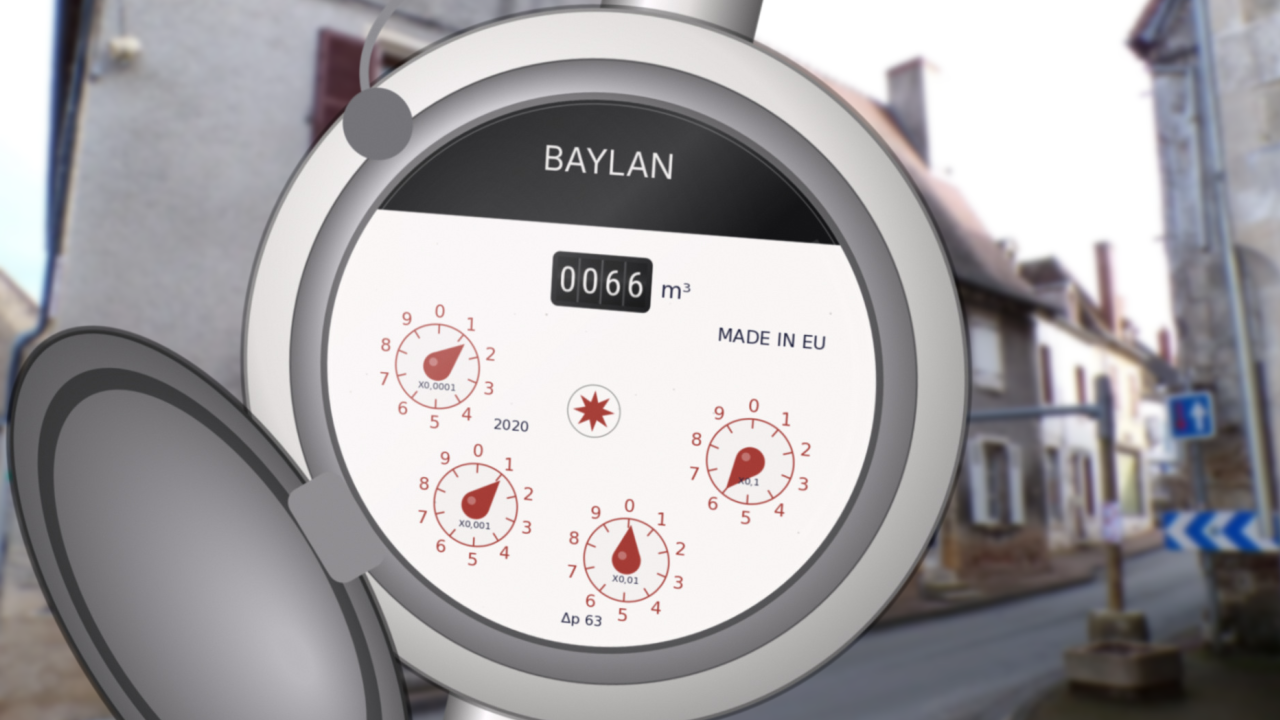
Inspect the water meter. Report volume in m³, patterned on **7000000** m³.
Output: **66.6011** m³
